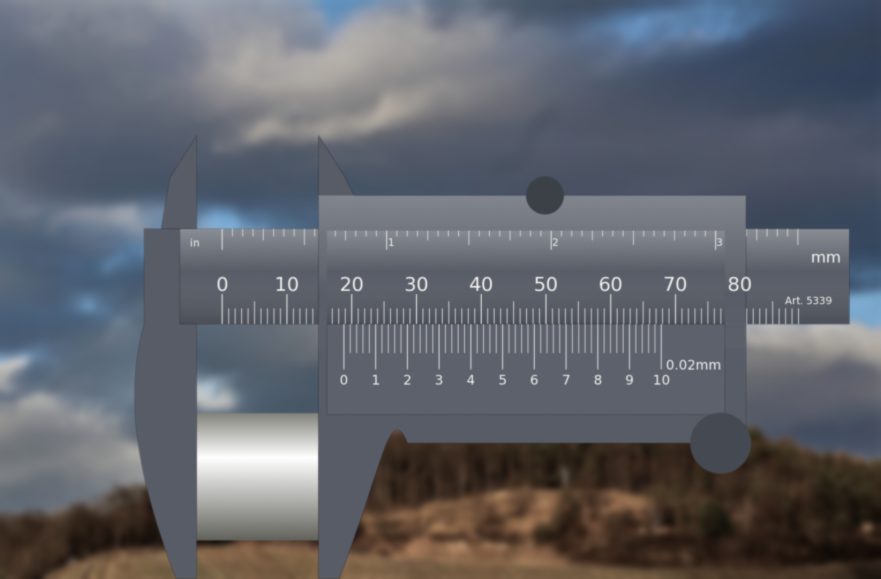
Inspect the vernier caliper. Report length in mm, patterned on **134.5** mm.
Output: **18.8** mm
